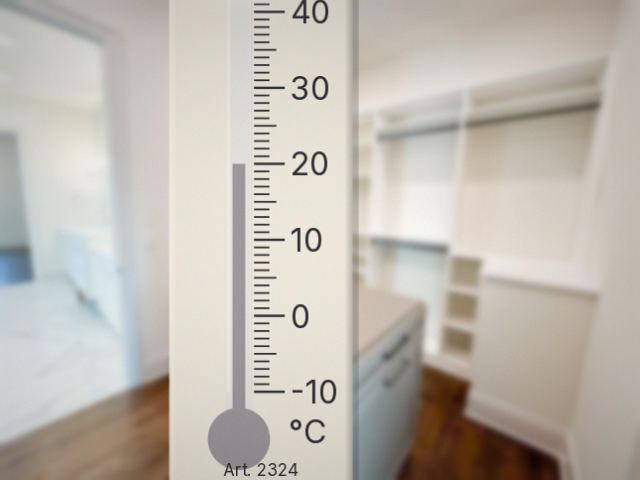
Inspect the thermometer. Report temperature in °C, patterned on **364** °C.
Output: **20** °C
